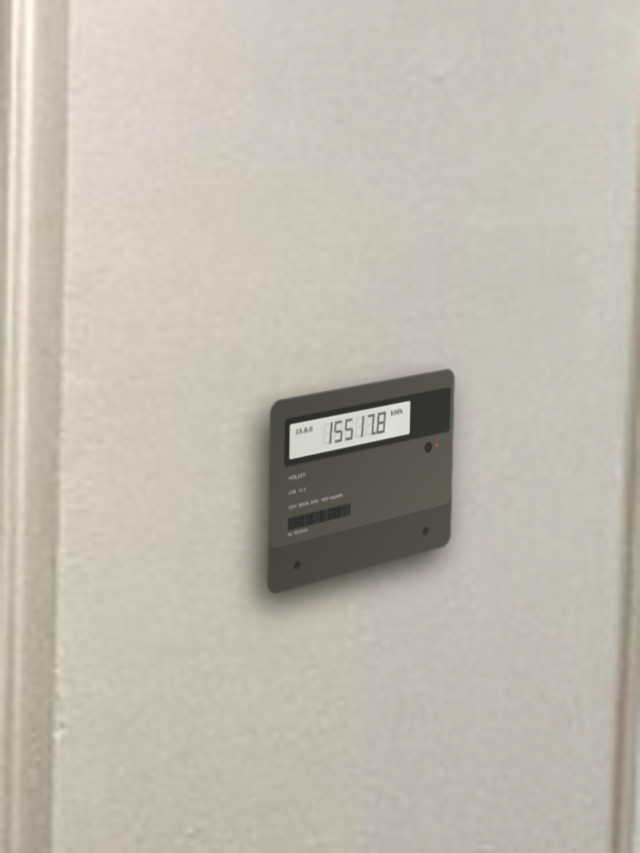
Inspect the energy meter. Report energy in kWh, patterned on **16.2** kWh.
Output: **15517.8** kWh
